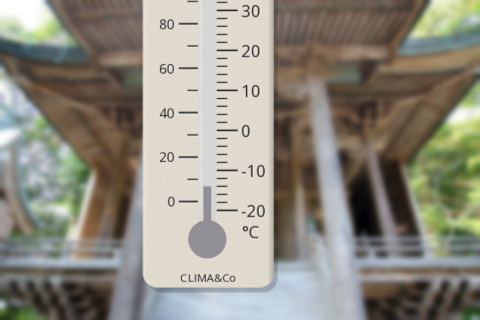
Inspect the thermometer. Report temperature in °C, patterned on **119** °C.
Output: **-14** °C
